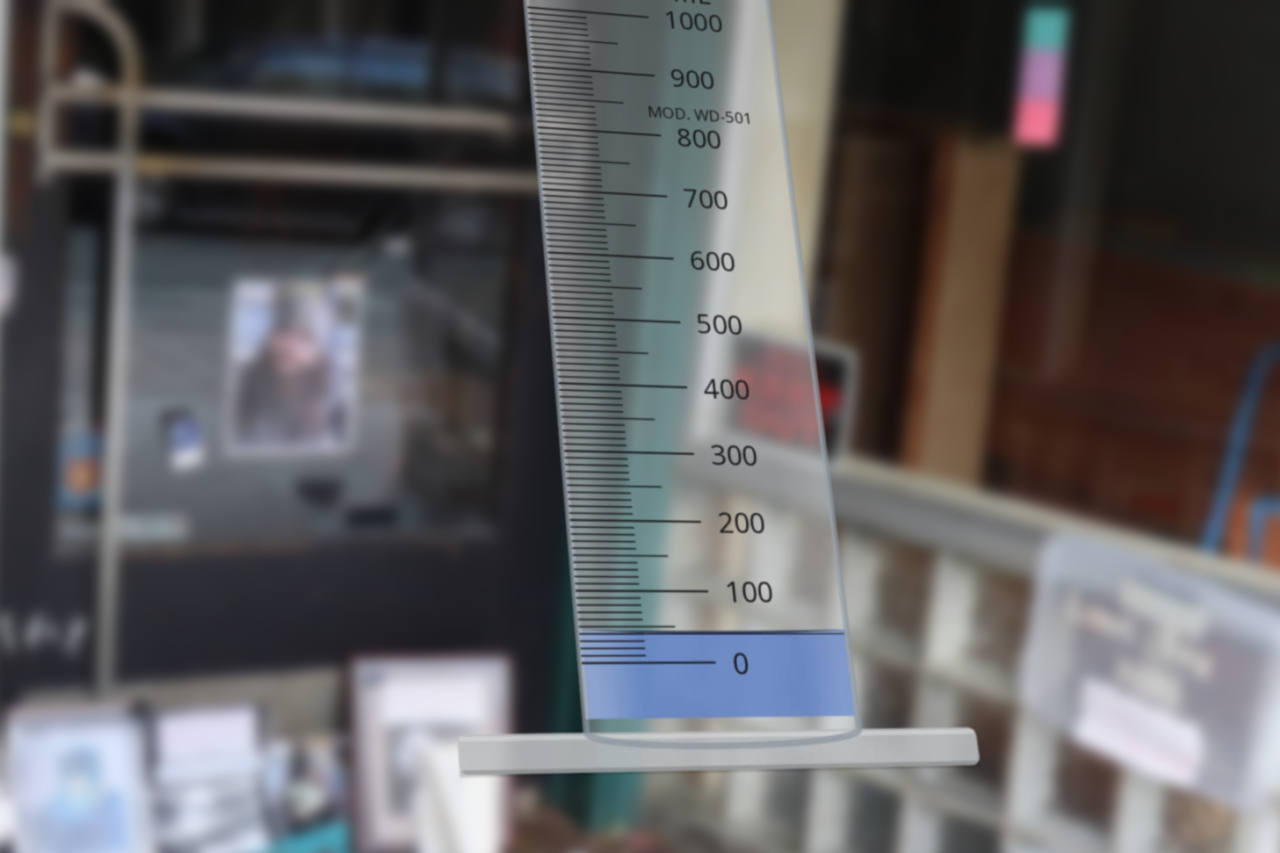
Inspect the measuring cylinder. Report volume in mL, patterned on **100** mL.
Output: **40** mL
